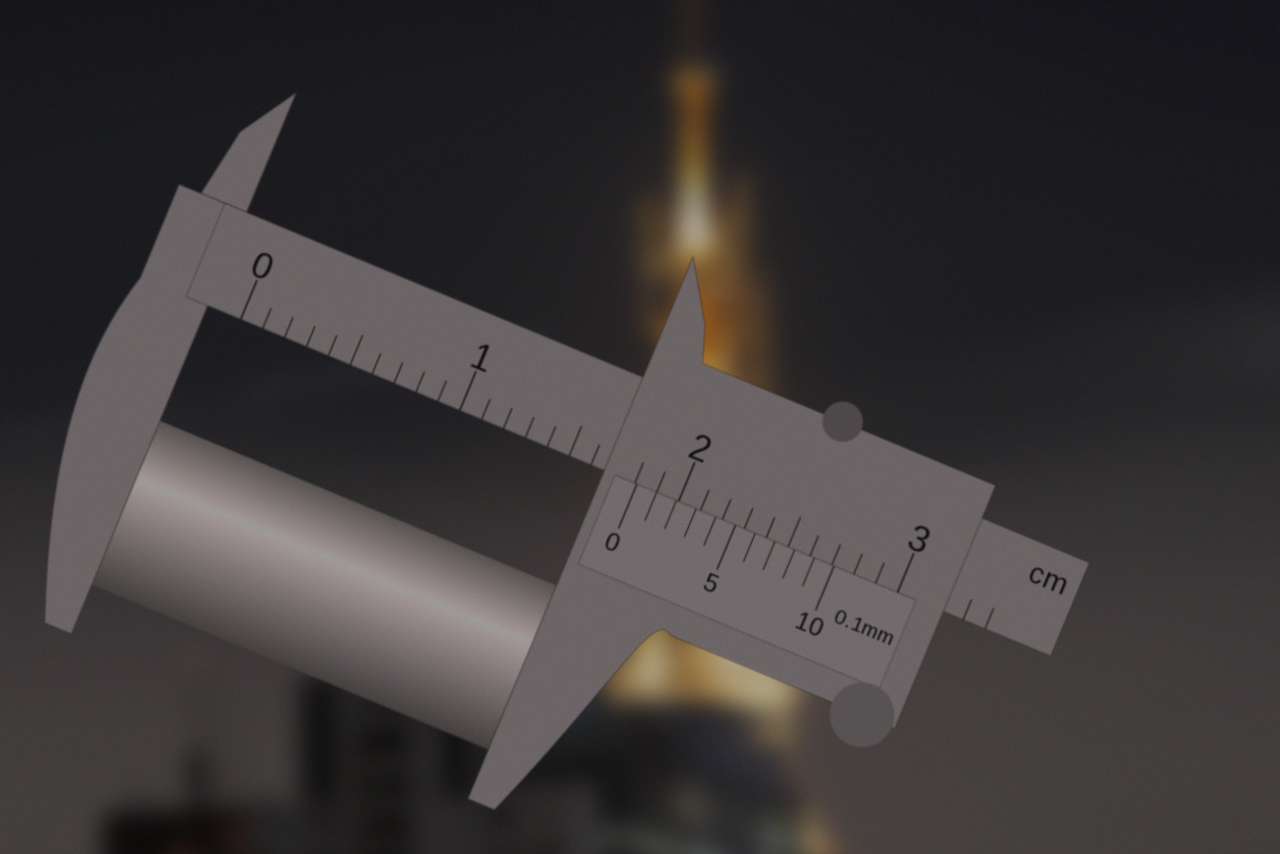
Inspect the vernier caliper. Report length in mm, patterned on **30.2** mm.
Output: **18.1** mm
